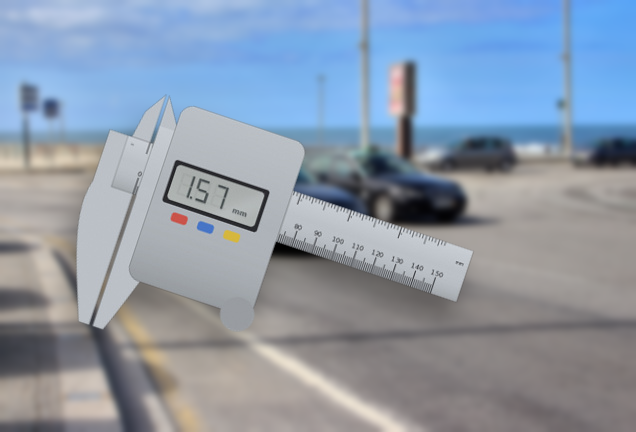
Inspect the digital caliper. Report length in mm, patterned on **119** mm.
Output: **1.57** mm
